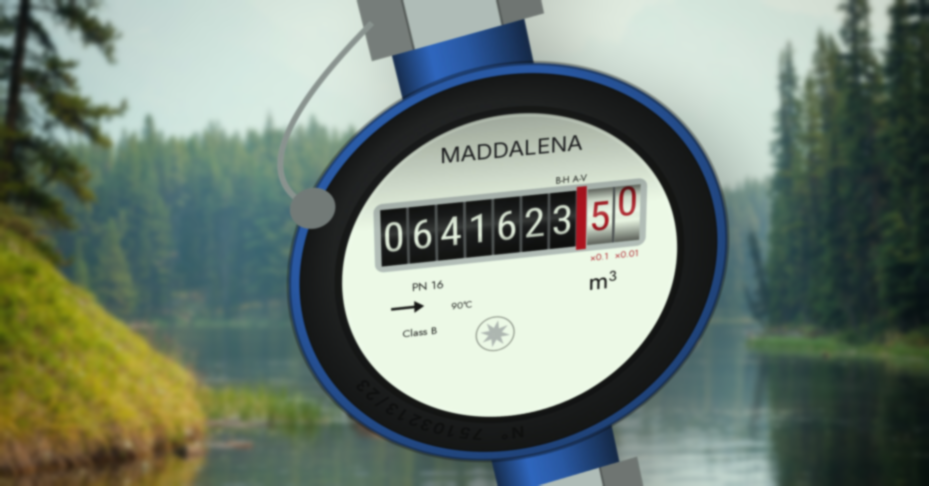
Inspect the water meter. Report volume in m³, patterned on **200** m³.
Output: **641623.50** m³
